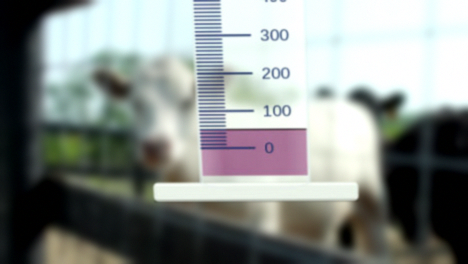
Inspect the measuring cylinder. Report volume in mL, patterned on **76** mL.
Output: **50** mL
